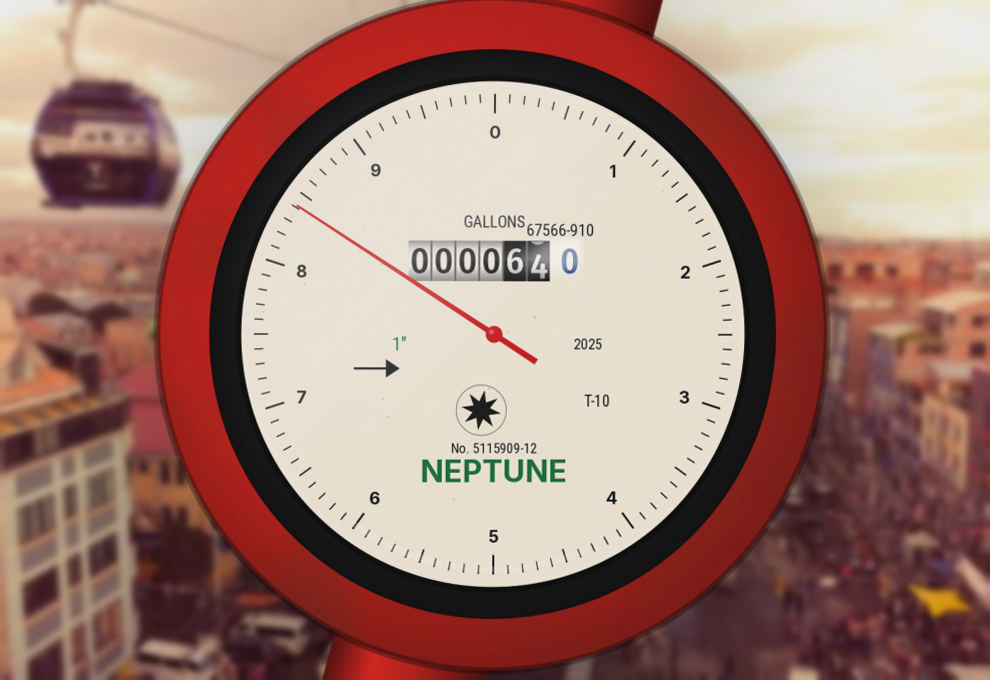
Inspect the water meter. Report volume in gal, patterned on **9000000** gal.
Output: **638.4** gal
